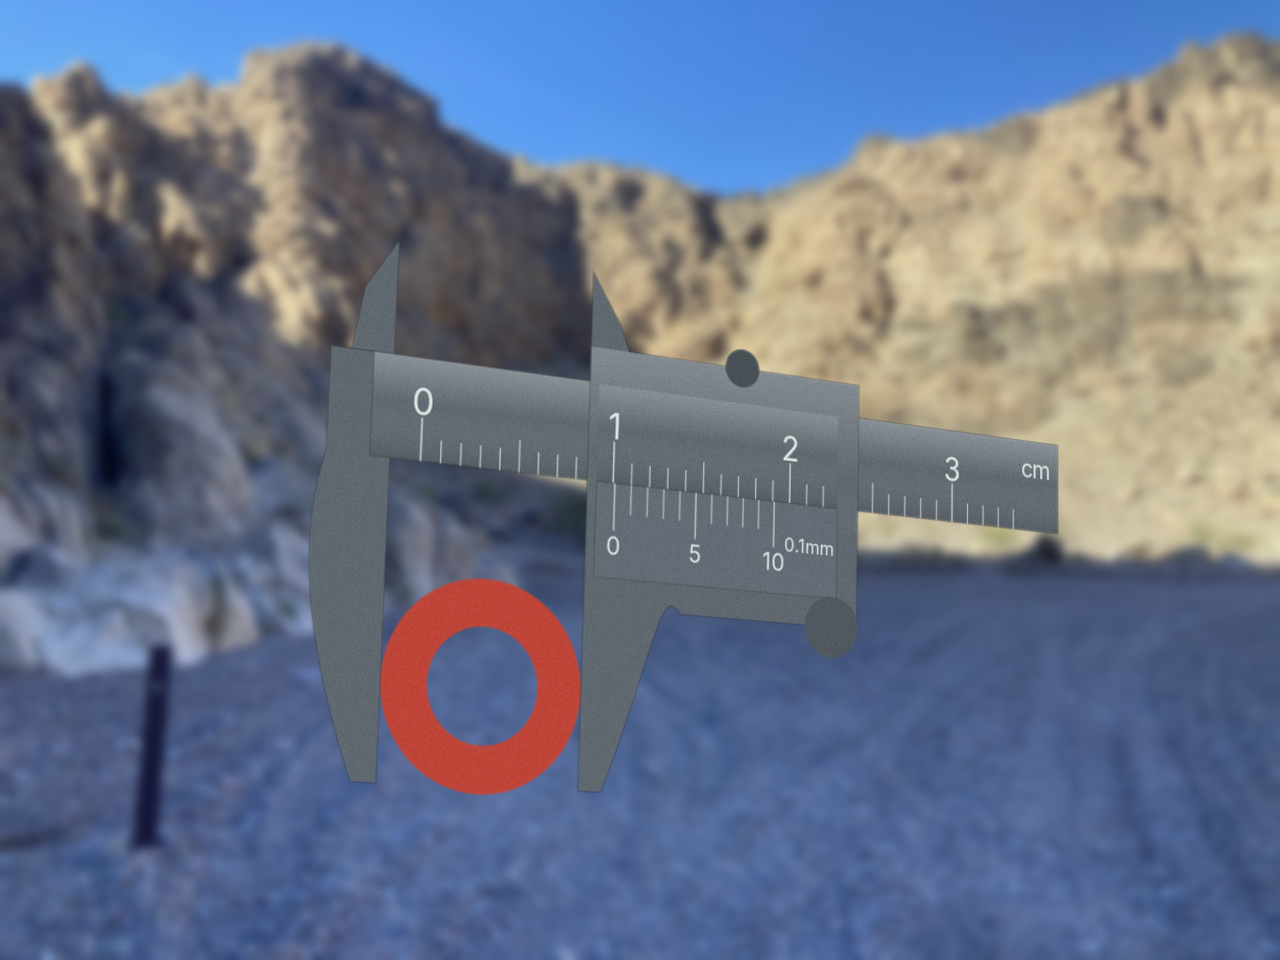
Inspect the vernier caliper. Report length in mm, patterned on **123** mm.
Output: **10.1** mm
